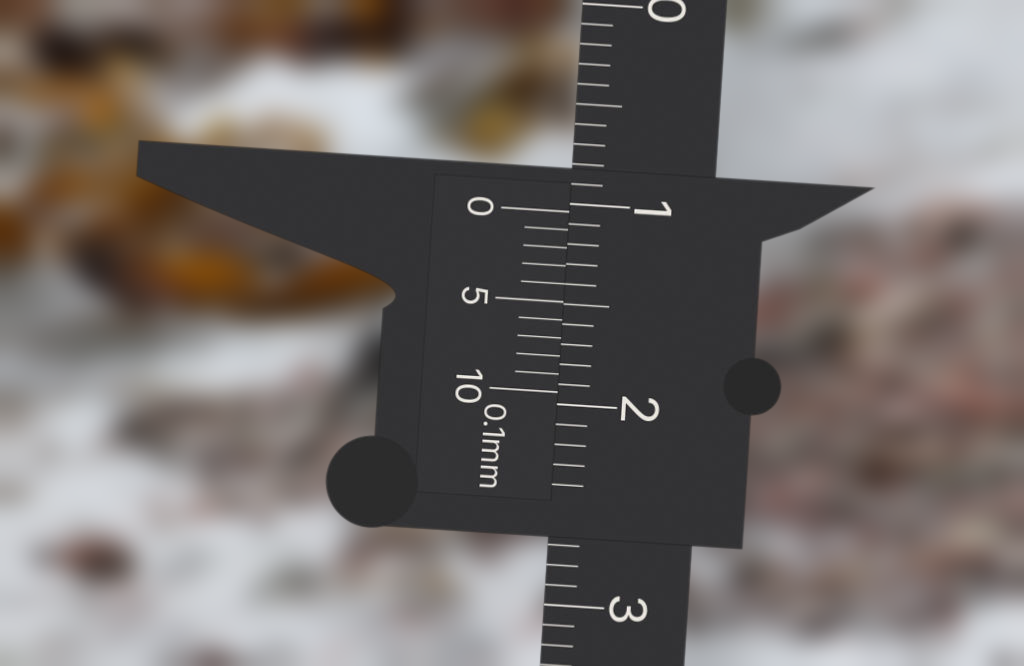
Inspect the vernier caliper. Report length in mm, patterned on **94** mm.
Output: **10.4** mm
